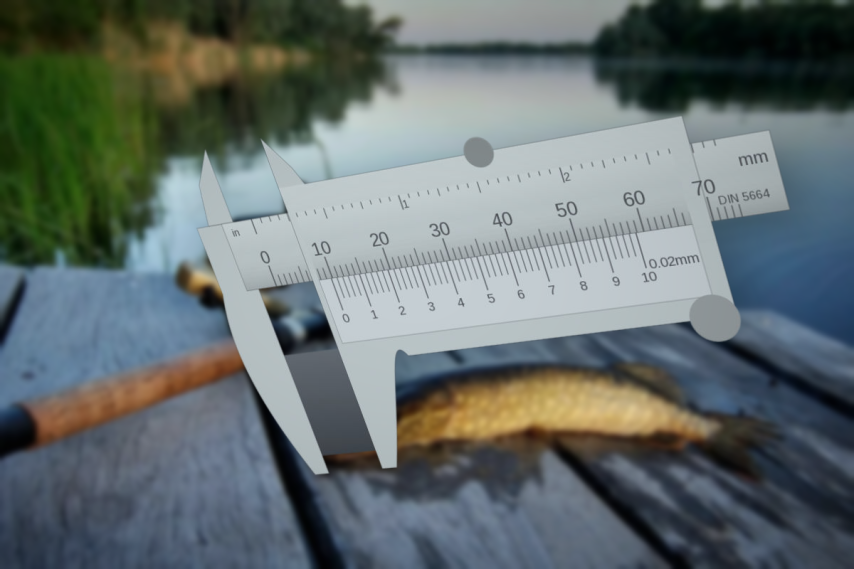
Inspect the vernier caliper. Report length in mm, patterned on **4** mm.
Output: **9.8** mm
